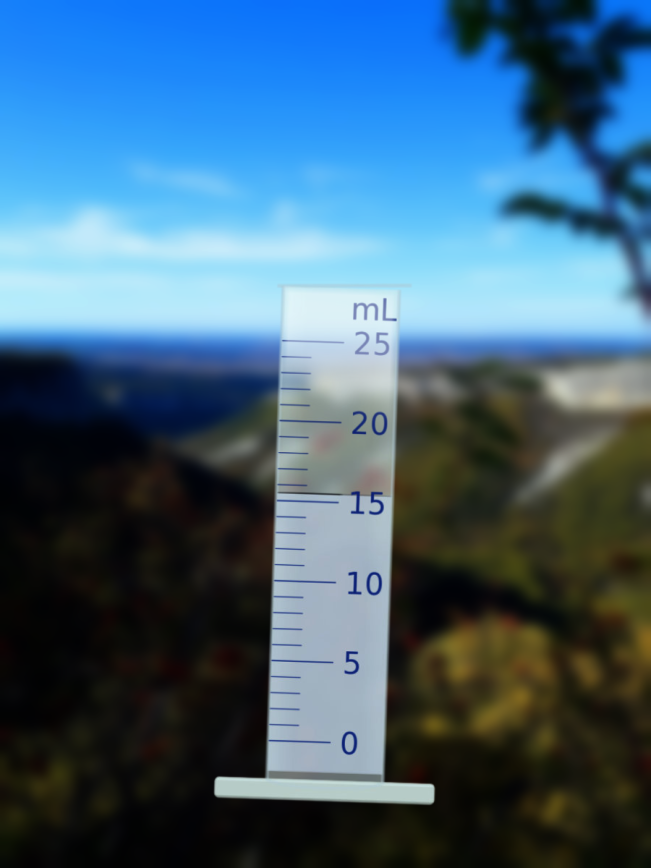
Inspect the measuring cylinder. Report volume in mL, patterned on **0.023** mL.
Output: **15.5** mL
